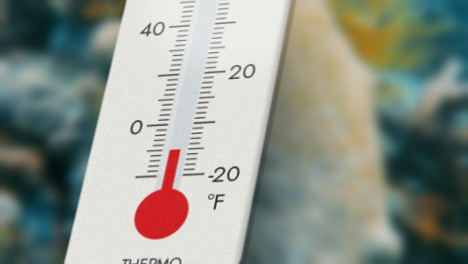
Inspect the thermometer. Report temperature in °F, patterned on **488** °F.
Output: **-10** °F
